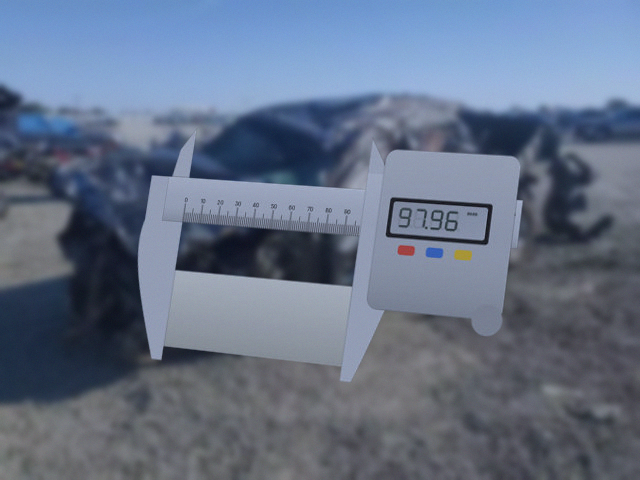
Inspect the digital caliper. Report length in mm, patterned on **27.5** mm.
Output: **97.96** mm
